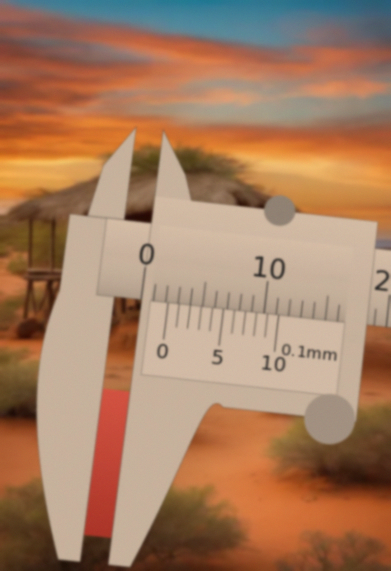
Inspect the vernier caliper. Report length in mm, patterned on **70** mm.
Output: **2.2** mm
